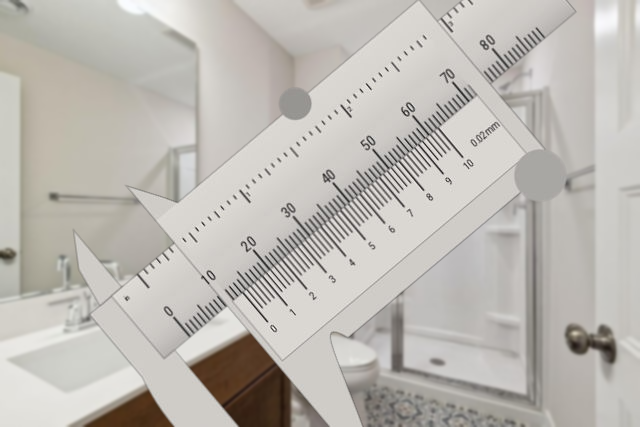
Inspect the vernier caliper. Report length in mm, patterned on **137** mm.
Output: **13.2** mm
